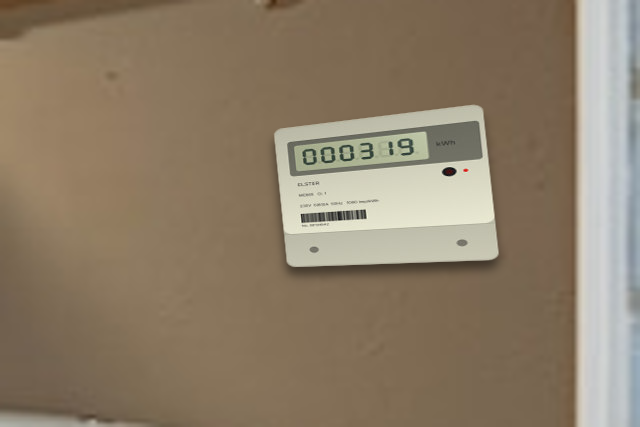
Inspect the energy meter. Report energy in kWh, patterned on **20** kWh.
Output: **319** kWh
